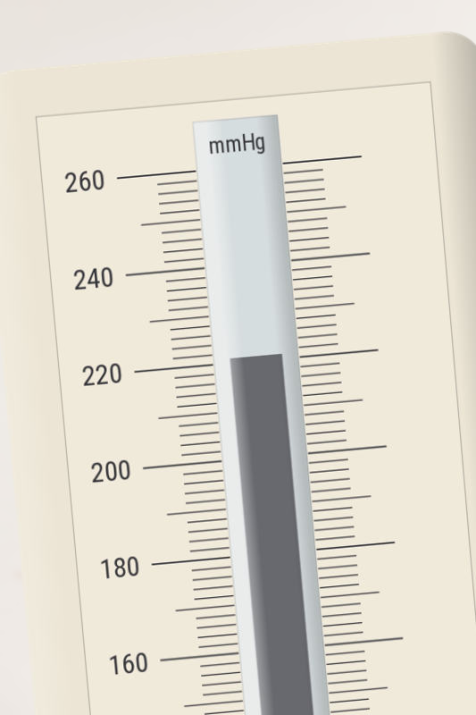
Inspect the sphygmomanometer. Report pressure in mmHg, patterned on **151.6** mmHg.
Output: **221** mmHg
